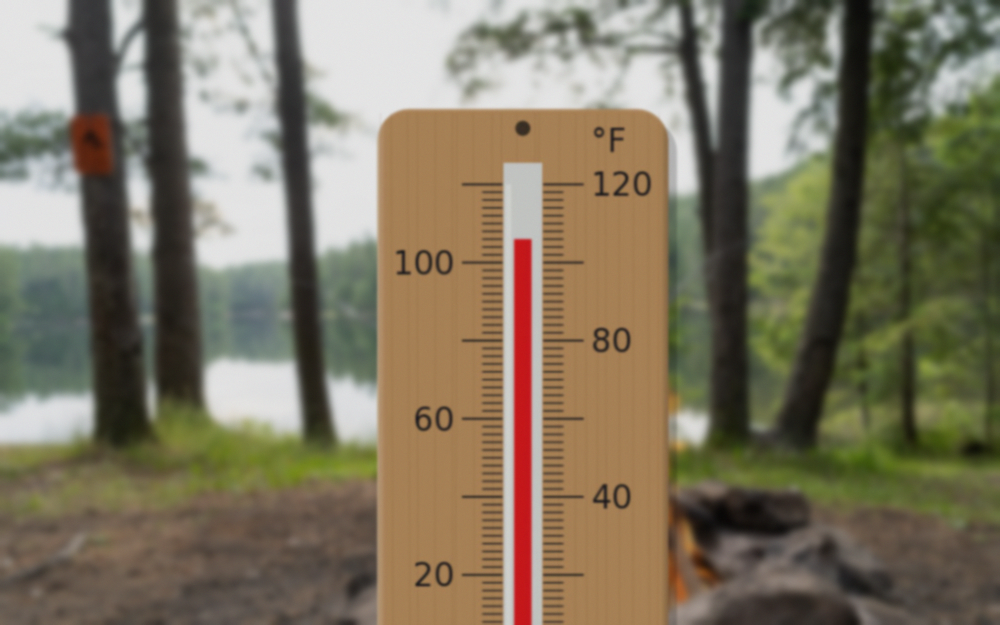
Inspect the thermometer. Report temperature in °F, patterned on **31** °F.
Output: **106** °F
